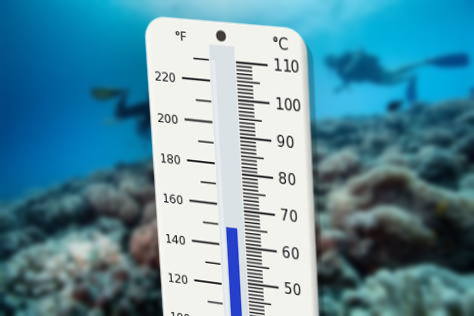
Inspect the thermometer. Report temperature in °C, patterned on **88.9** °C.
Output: **65** °C
